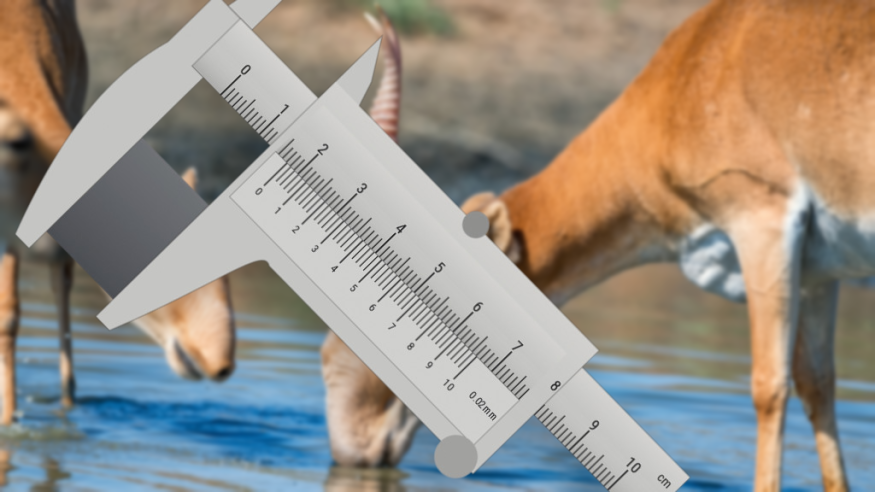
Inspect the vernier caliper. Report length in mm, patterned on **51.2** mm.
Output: **17.2** mm
